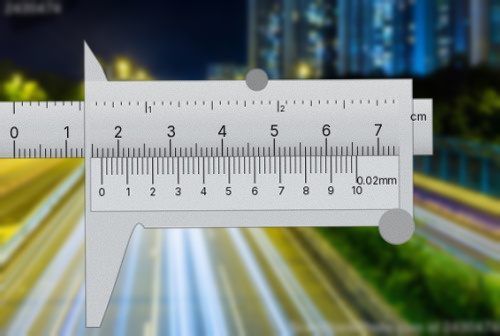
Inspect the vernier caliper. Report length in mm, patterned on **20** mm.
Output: **16.8** mm
